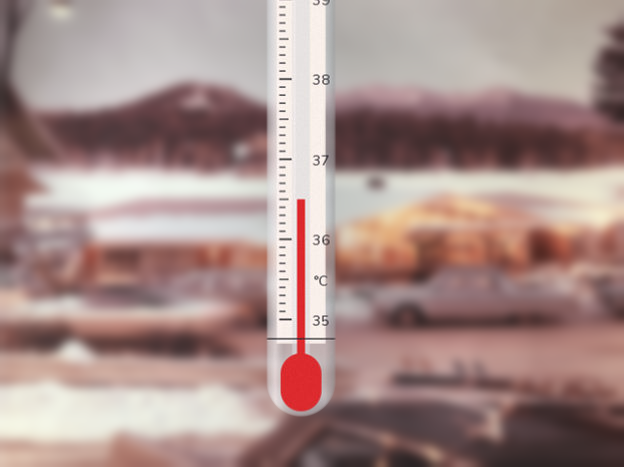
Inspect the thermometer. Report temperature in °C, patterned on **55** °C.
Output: **36.5** °C
